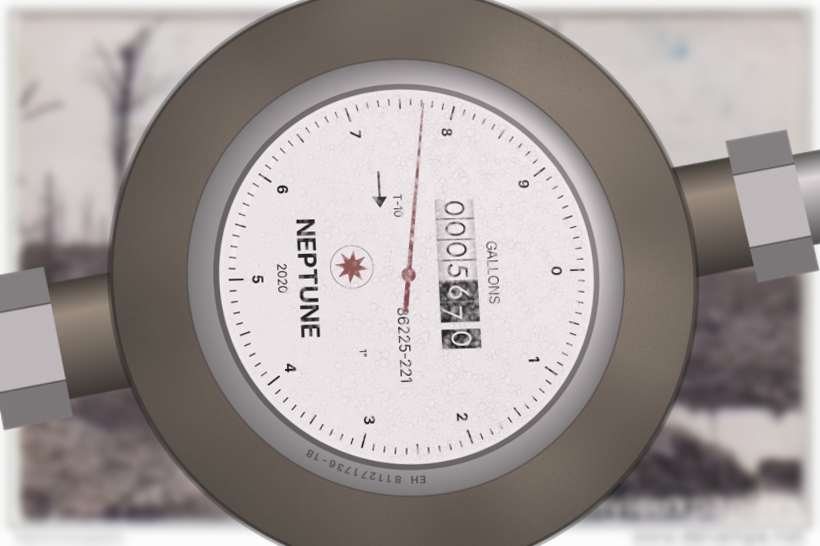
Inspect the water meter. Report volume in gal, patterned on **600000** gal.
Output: **5667.7** gal
